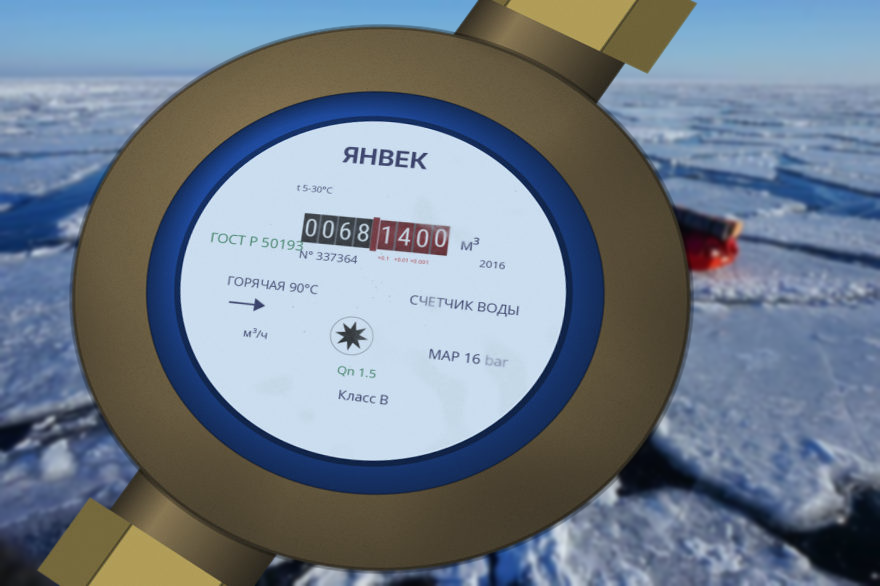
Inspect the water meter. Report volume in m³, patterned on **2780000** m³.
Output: **68.1400** m³
